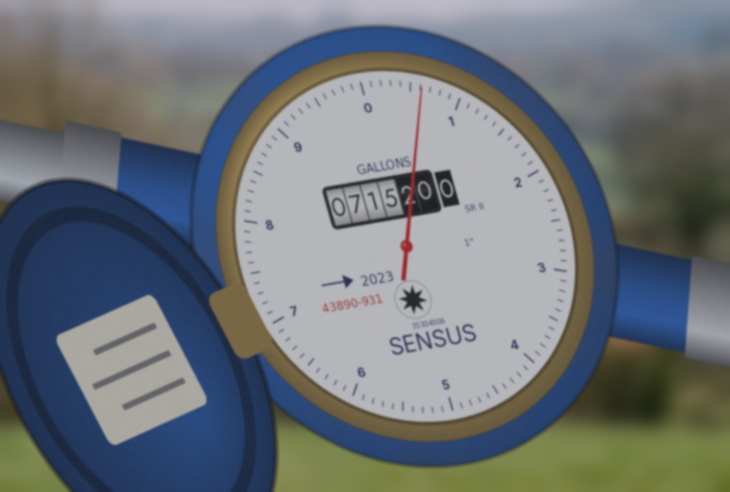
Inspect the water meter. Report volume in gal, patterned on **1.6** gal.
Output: **715200.6** gal
